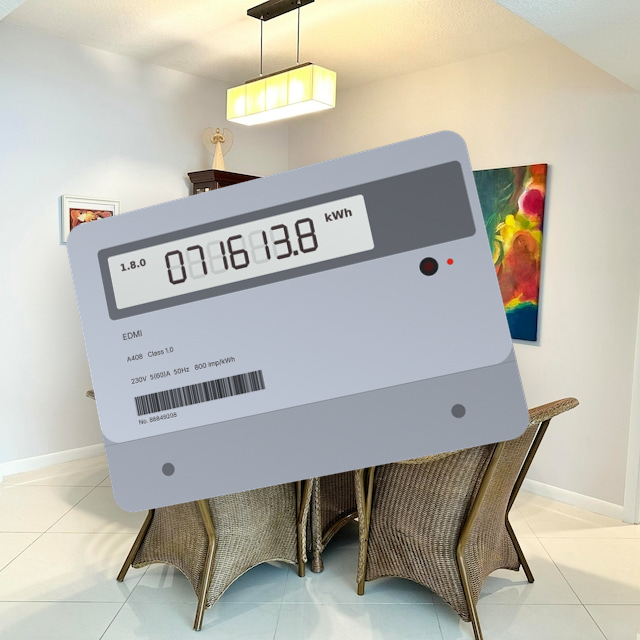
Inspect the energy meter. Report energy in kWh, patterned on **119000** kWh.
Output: **71613.8** kWh
